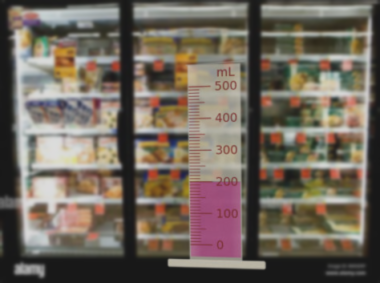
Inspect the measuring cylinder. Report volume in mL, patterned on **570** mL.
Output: **200** mL
